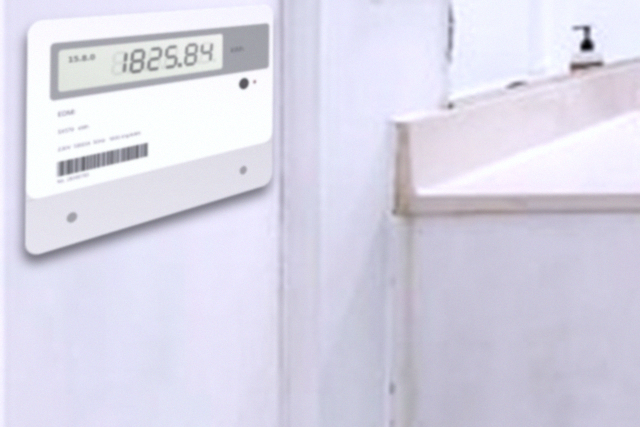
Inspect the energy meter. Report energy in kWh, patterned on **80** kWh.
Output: **1825.84** kWh
